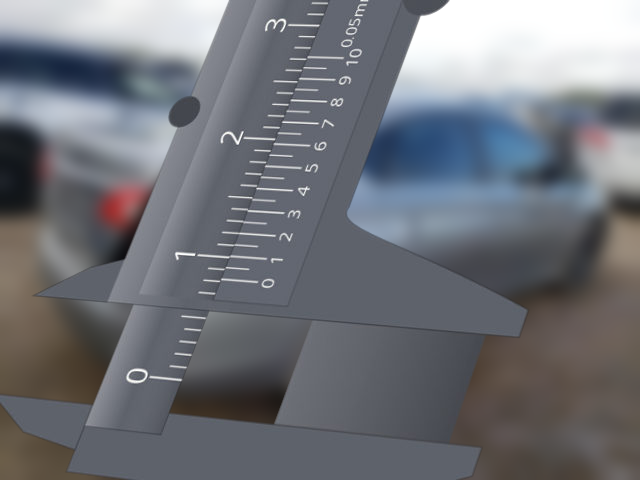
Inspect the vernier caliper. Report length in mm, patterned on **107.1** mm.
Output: **8.2** mm
